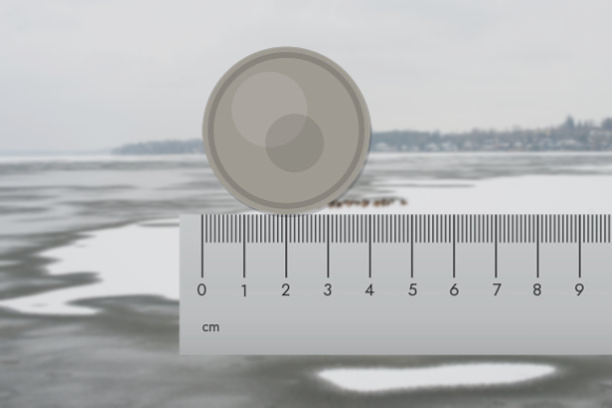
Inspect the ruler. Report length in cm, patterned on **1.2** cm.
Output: **4** cm
